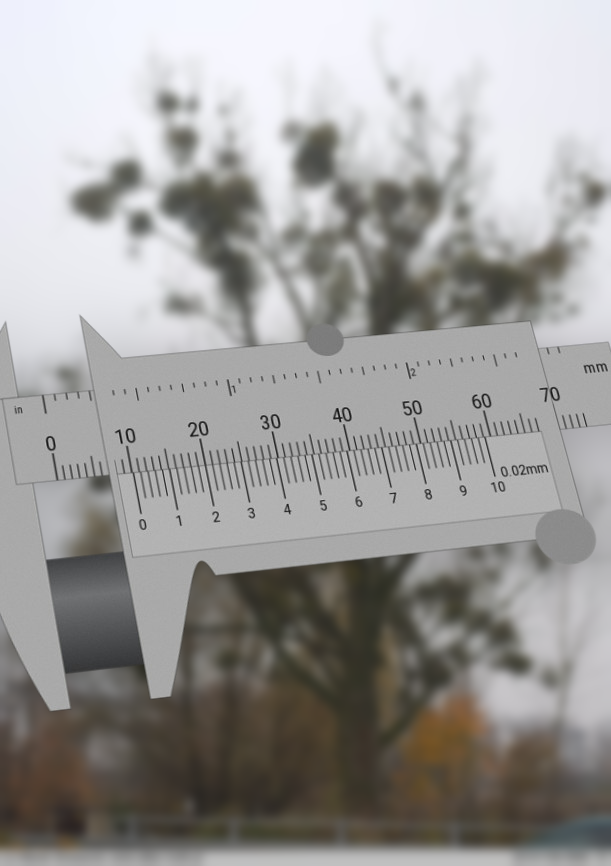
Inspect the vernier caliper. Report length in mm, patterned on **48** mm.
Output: **10.2** mm
